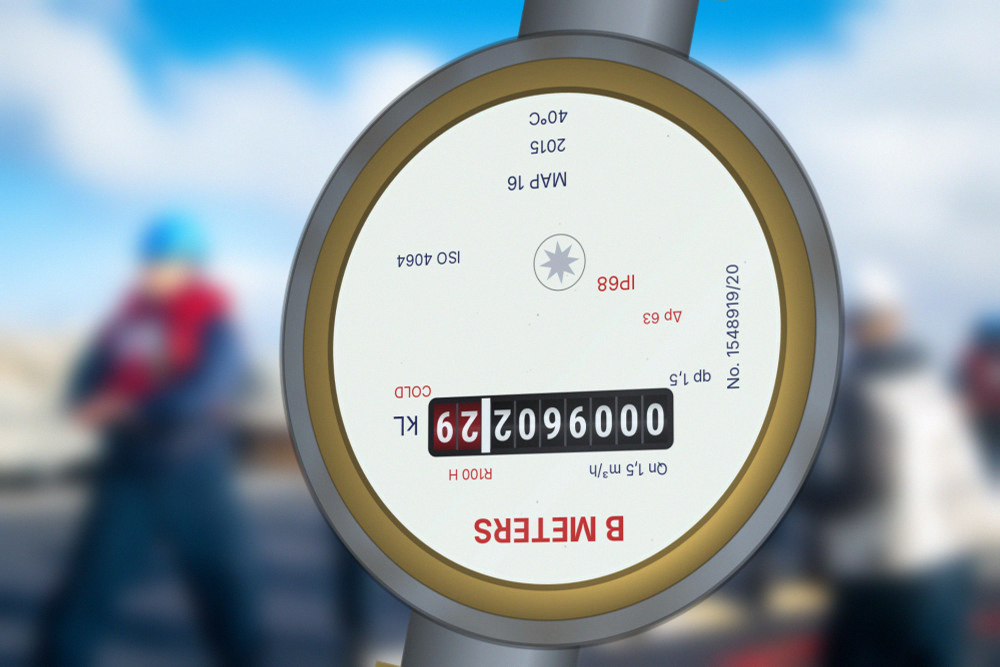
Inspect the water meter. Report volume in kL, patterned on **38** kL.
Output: **9602.29** kL
